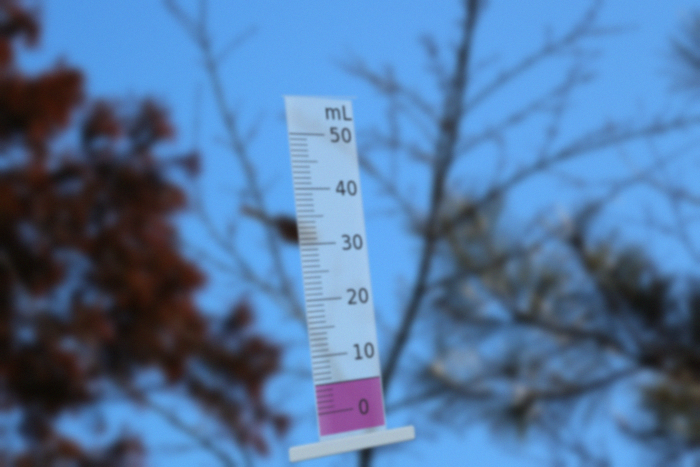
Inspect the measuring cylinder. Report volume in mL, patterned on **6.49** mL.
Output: **5** mL
